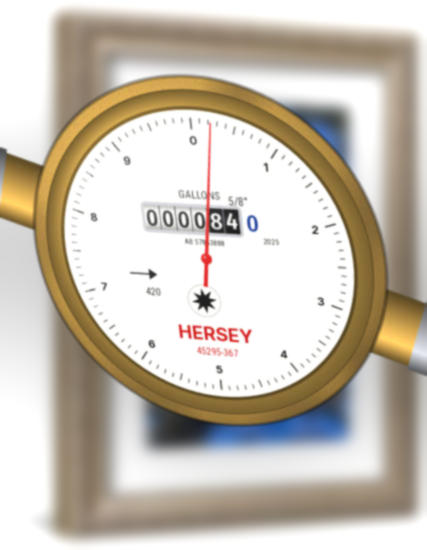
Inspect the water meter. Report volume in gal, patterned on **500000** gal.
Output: **840.2** gal
